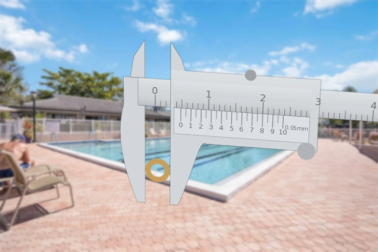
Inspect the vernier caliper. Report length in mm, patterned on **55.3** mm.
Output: **4.8** mm
